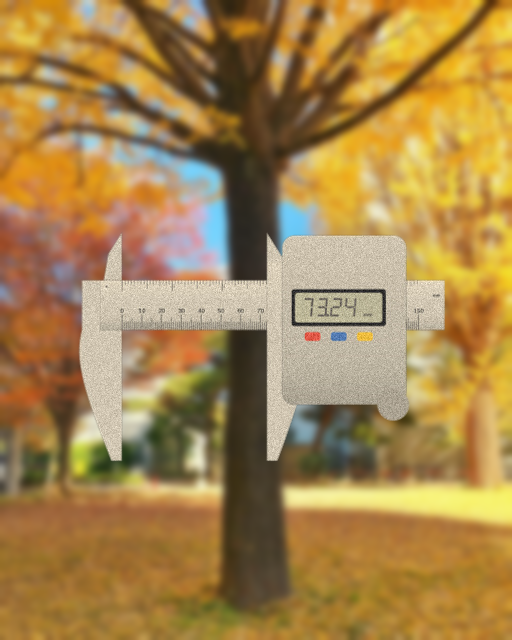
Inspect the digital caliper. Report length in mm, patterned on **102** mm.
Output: **73.24** mm
